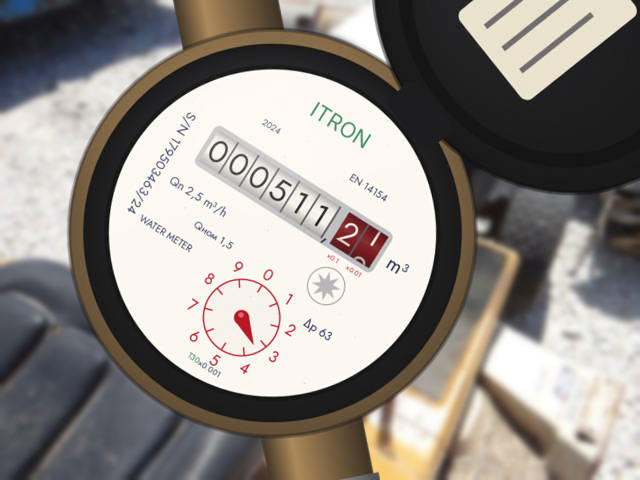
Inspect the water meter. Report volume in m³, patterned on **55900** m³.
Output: **511.213** m³
